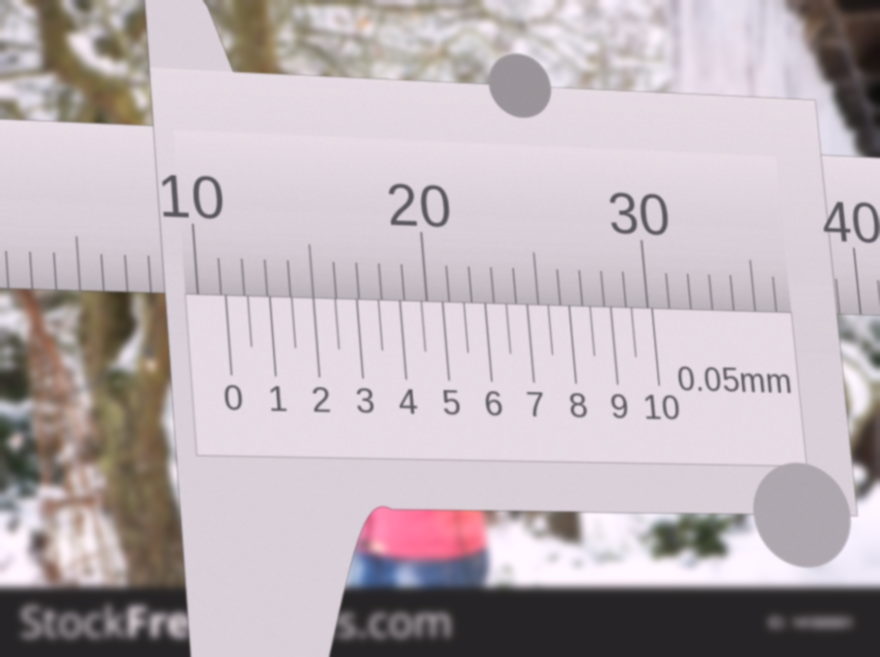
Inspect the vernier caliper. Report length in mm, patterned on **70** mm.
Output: **11.2** mm
